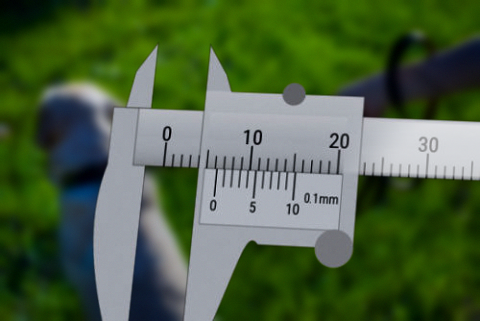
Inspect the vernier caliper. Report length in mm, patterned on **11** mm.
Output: **6.2** mm
